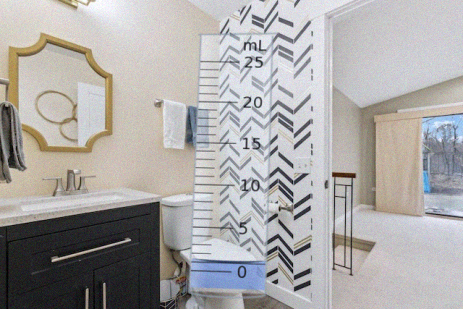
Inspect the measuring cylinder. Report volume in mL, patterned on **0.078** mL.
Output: **1** mL
